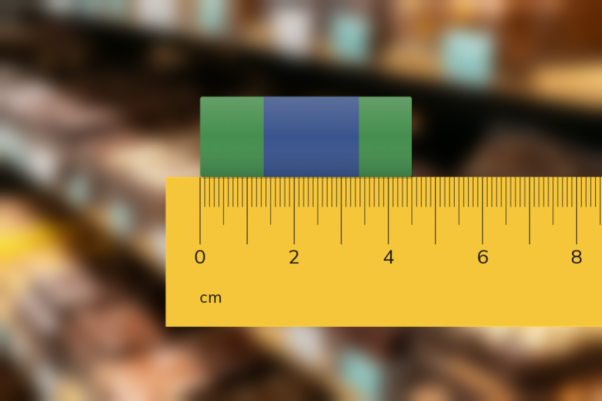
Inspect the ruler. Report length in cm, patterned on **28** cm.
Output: **4.5** cm
